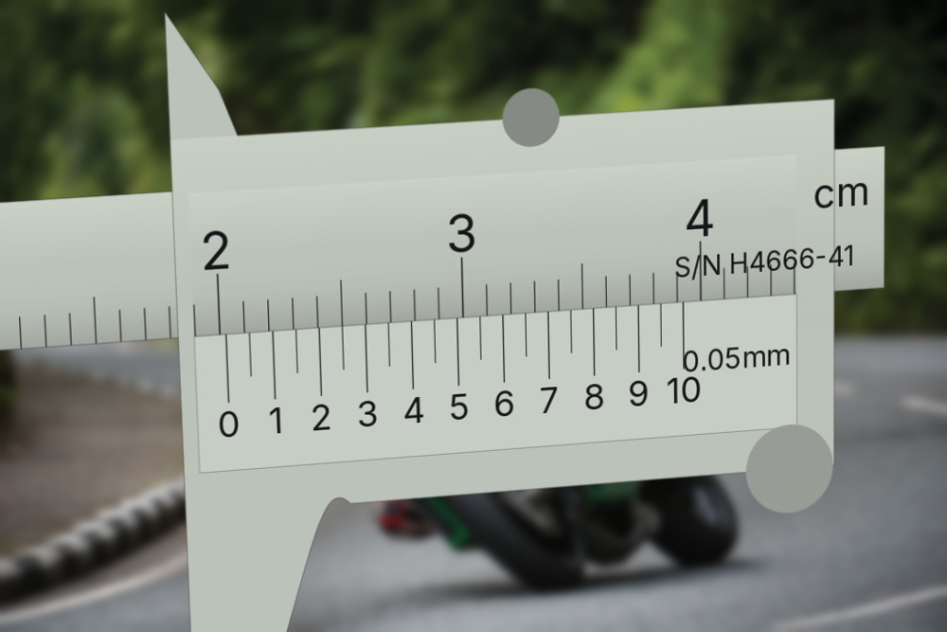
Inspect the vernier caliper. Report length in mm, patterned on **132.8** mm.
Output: **20.25** mm
